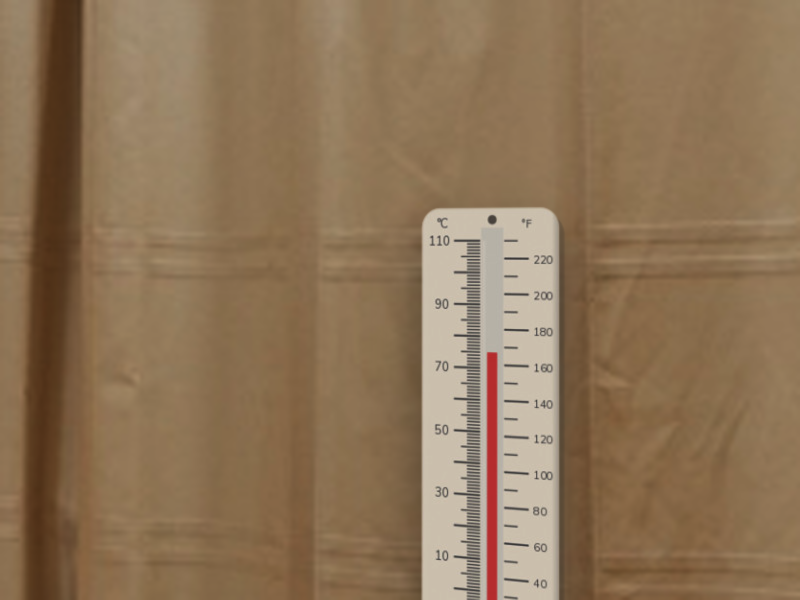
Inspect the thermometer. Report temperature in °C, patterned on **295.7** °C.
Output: **75** °C
